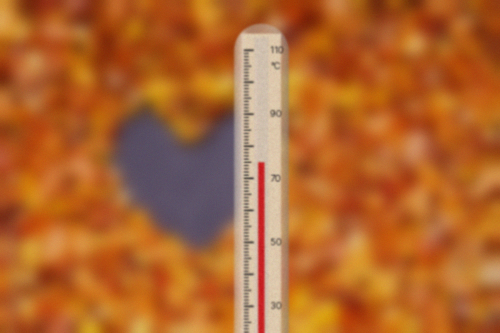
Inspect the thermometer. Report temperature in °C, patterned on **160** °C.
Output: **75** °C
